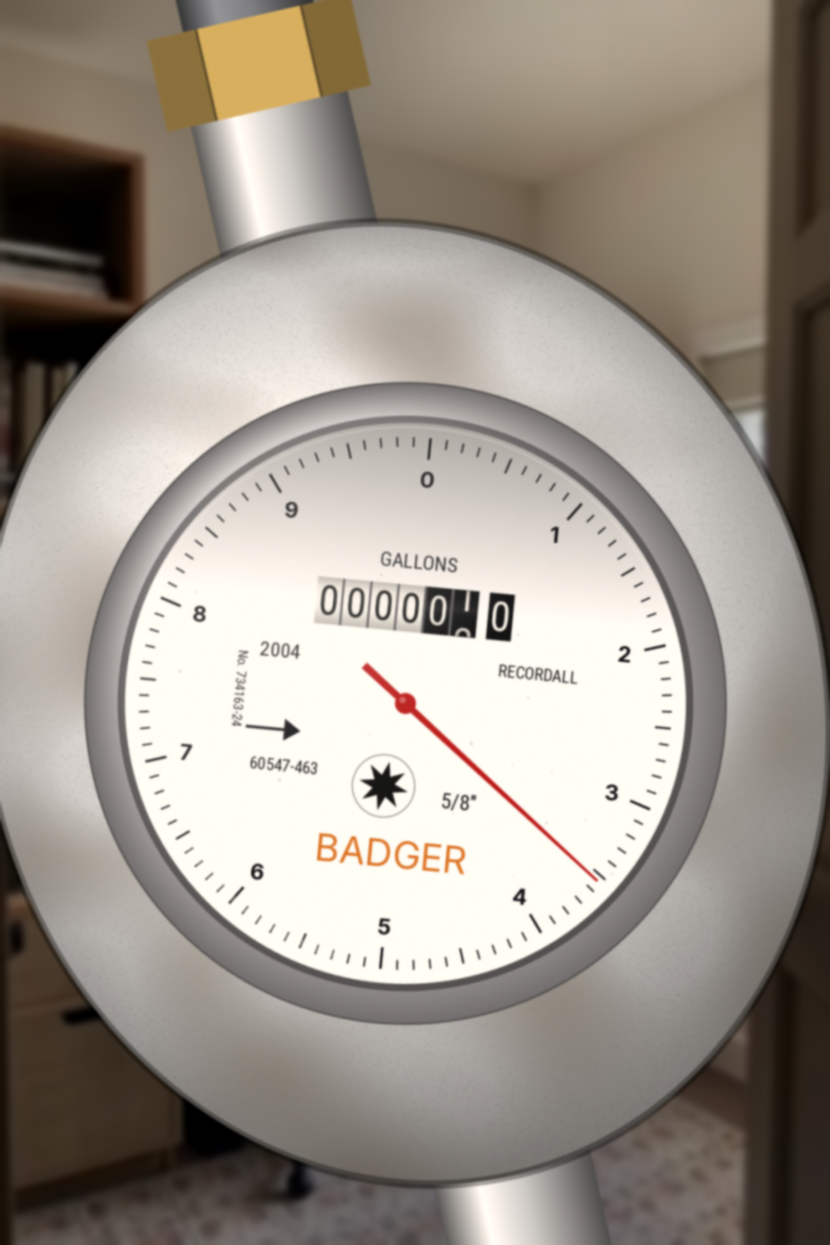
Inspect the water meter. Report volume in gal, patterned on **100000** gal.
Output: **13.5** gal
